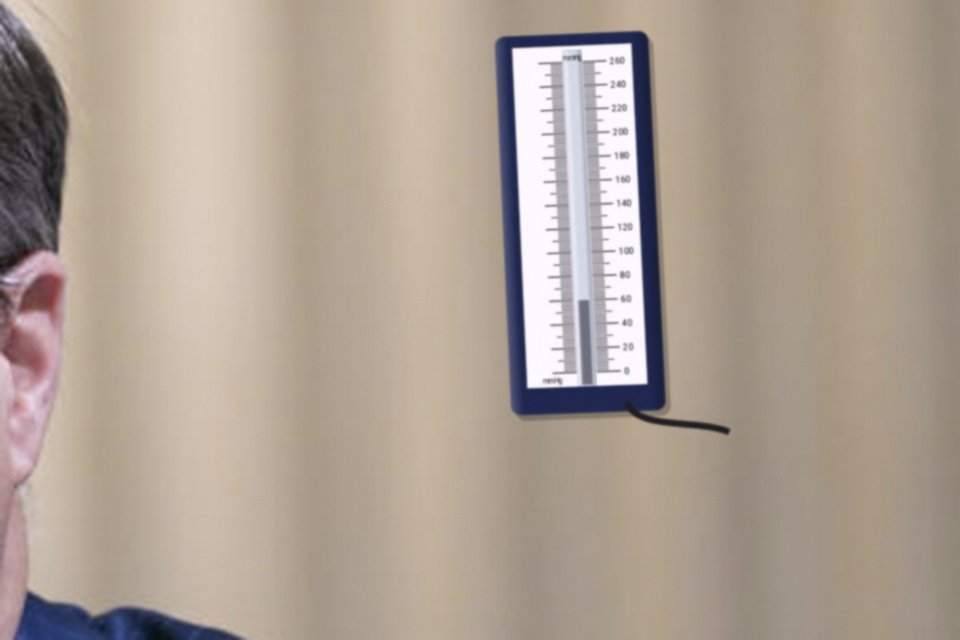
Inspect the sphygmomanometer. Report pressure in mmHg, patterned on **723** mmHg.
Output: **60** mmHg
